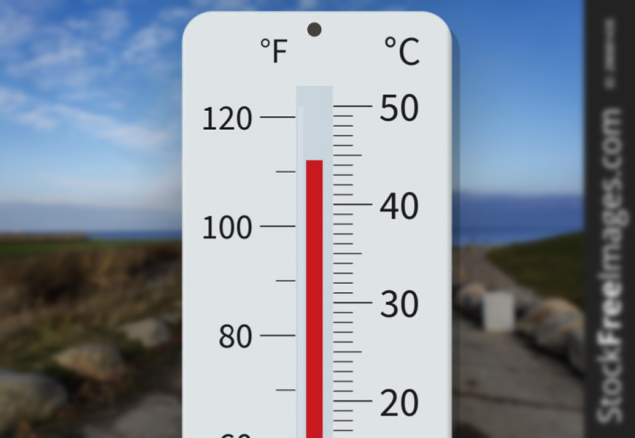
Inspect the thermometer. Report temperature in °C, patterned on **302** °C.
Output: **44.5** °C
